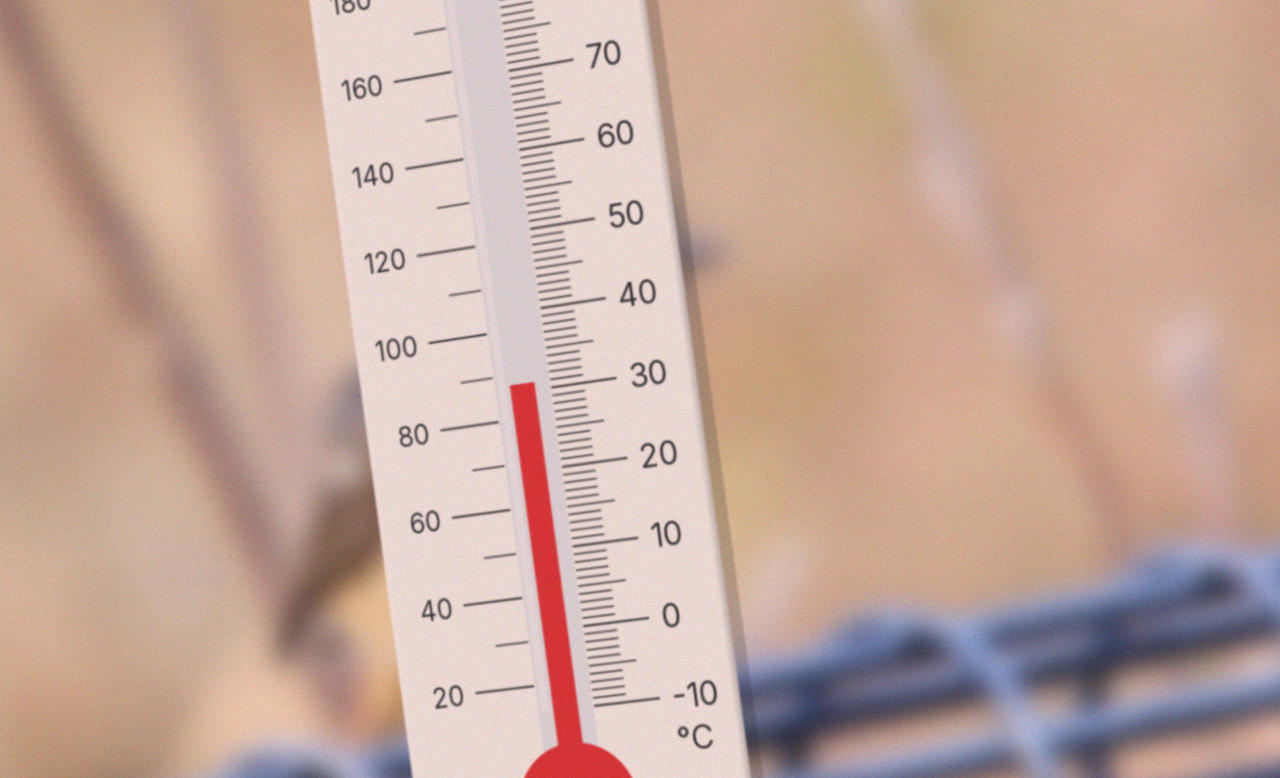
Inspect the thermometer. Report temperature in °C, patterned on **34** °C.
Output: **31** °C
